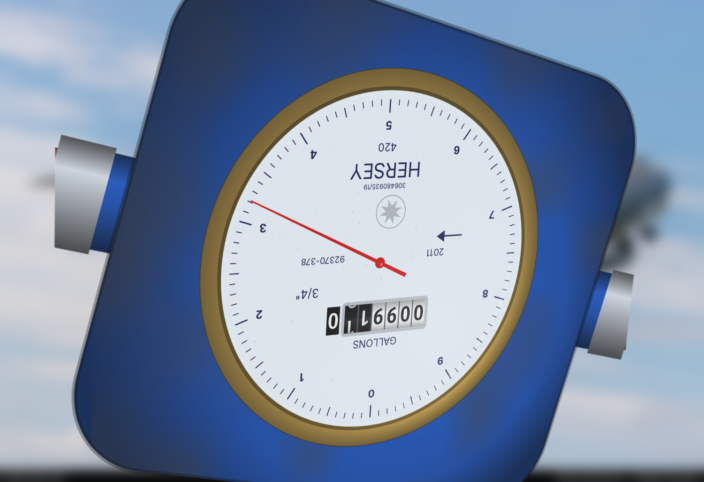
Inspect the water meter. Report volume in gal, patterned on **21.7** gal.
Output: **99113.2** gal
